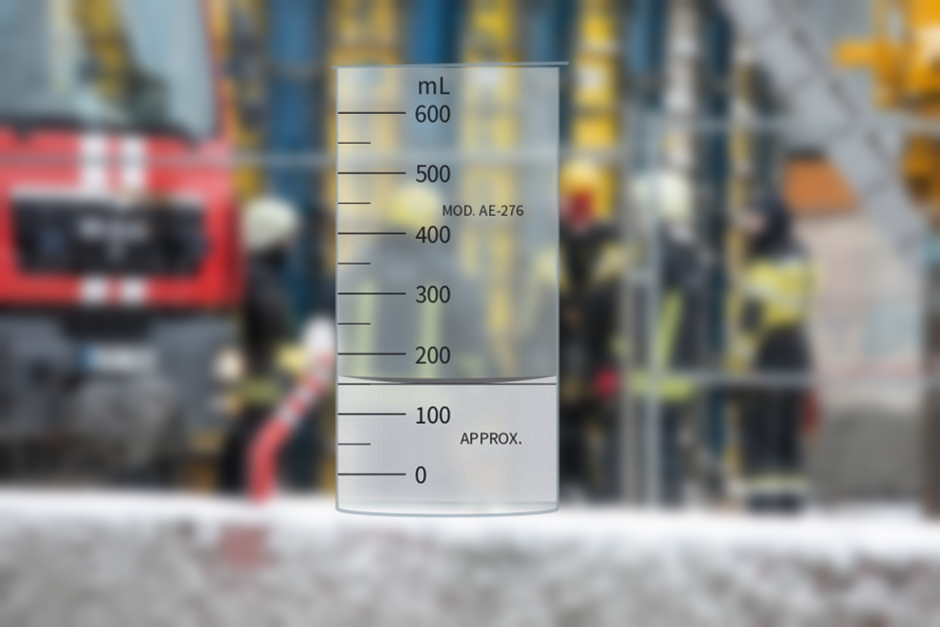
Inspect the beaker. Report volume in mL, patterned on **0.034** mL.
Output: **150** mL
